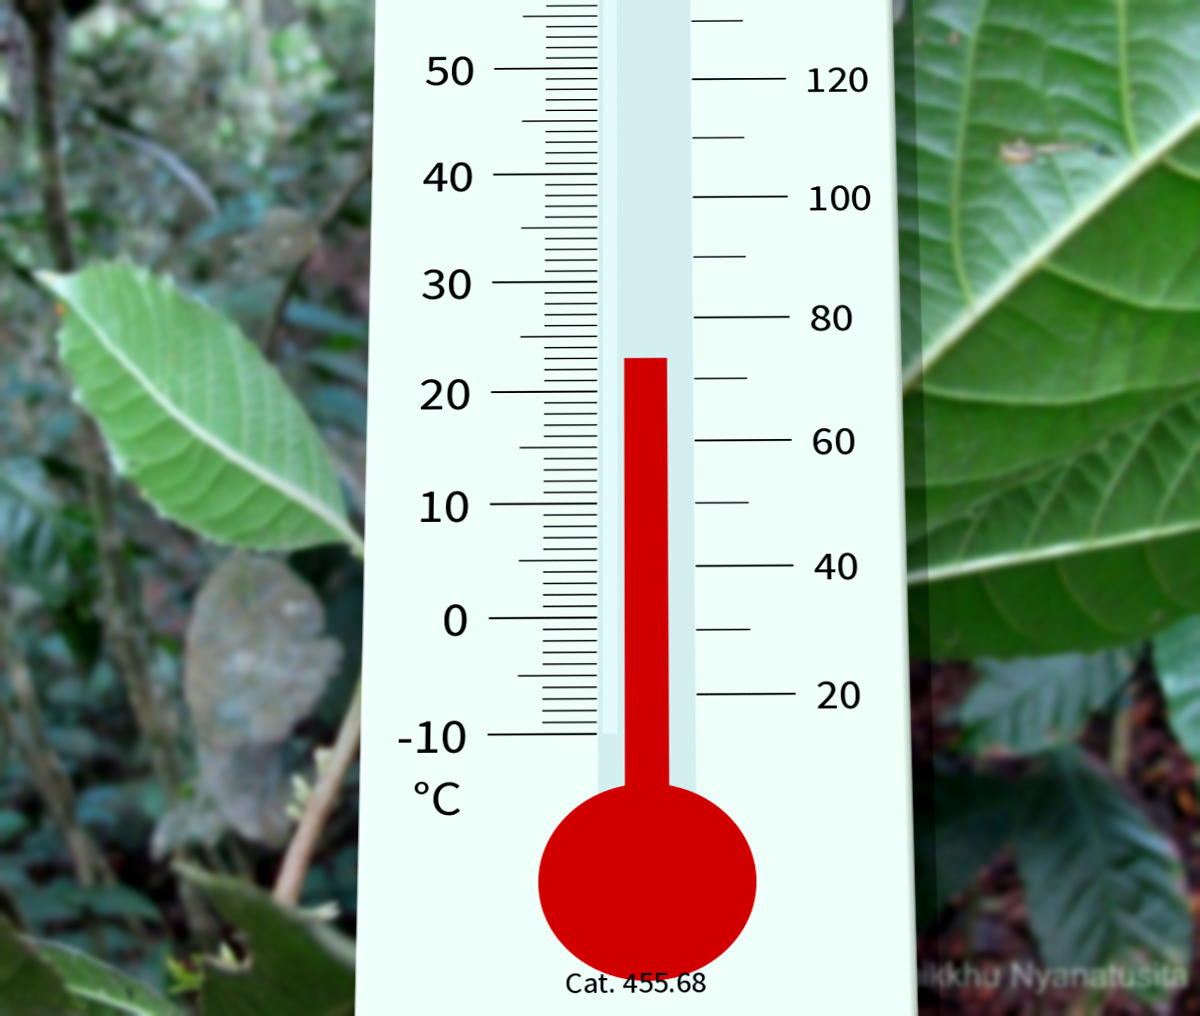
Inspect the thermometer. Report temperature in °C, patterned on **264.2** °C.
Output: **23** °C
